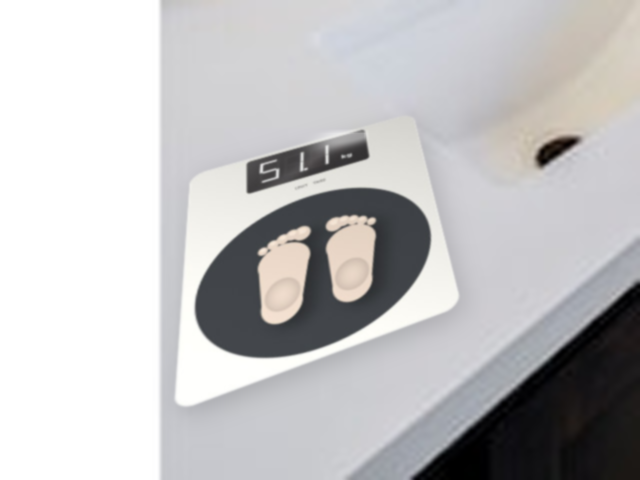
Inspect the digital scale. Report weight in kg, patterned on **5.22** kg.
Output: **51.1** kg
